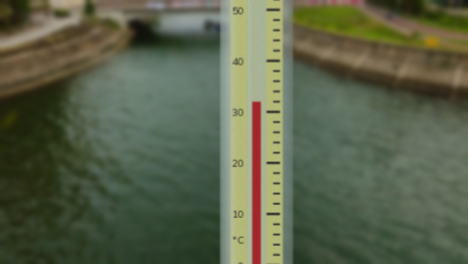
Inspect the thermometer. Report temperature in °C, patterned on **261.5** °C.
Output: **32** °C
